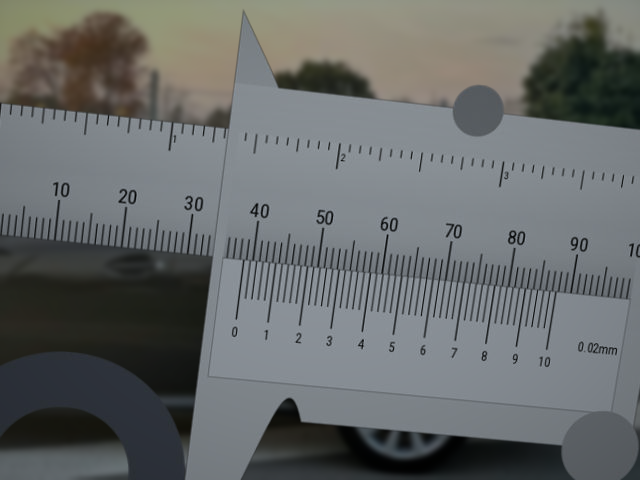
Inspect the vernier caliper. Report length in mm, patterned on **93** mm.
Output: **38.6** mm
